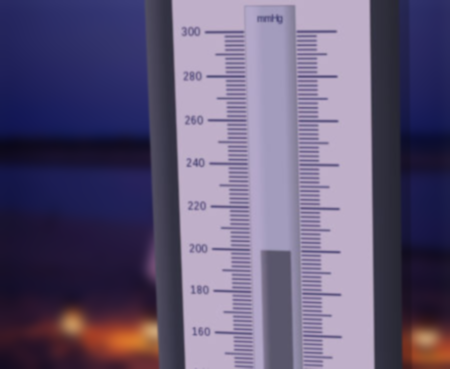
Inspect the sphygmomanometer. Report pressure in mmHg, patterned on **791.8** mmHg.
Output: **200** mmHg
